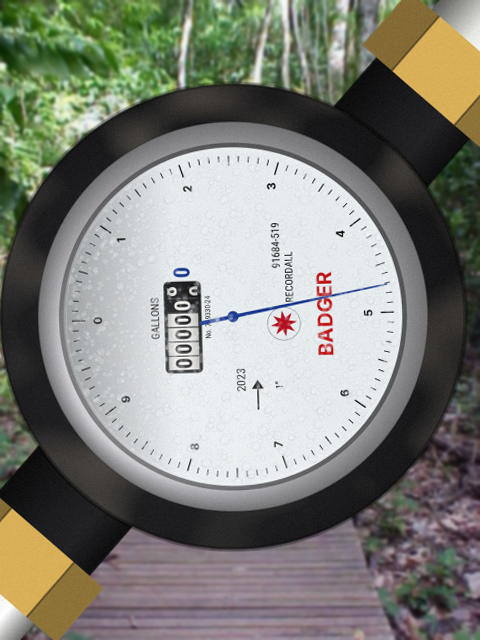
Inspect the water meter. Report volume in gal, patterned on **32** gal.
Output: **84.7** gal
